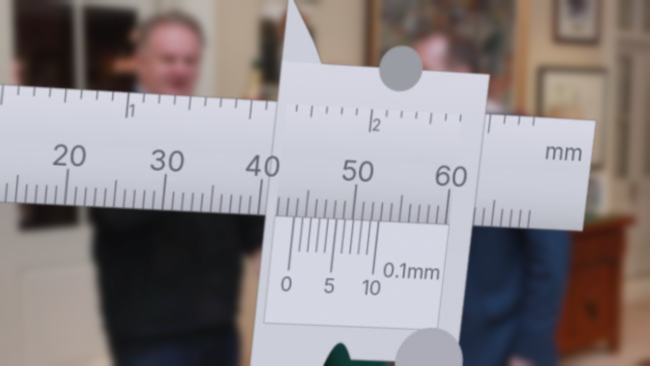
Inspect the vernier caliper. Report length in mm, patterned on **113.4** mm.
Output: **43.8** mm
